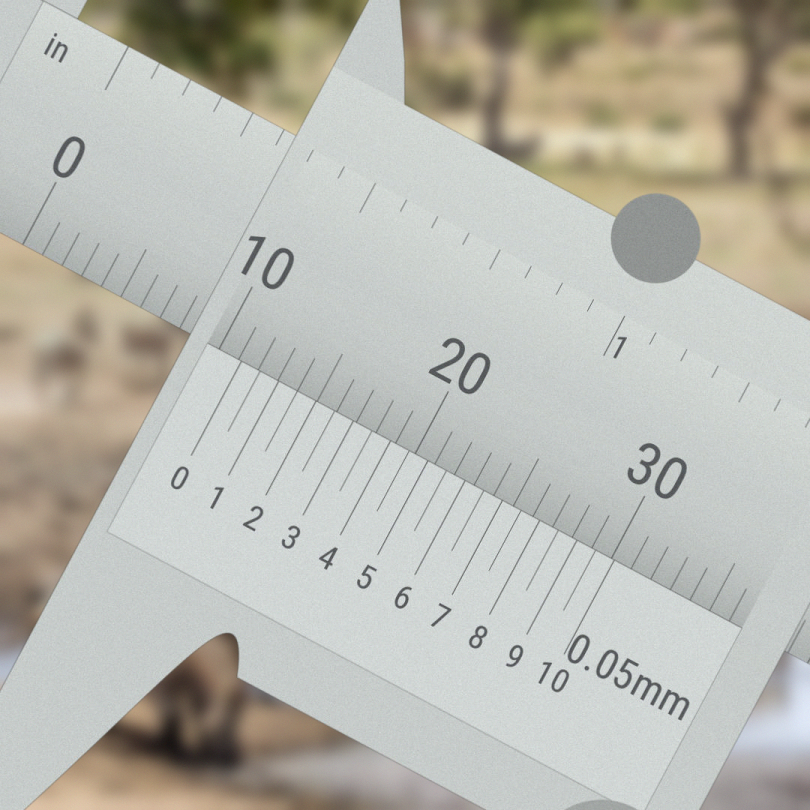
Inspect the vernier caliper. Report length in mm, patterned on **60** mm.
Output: **11.15** mm
